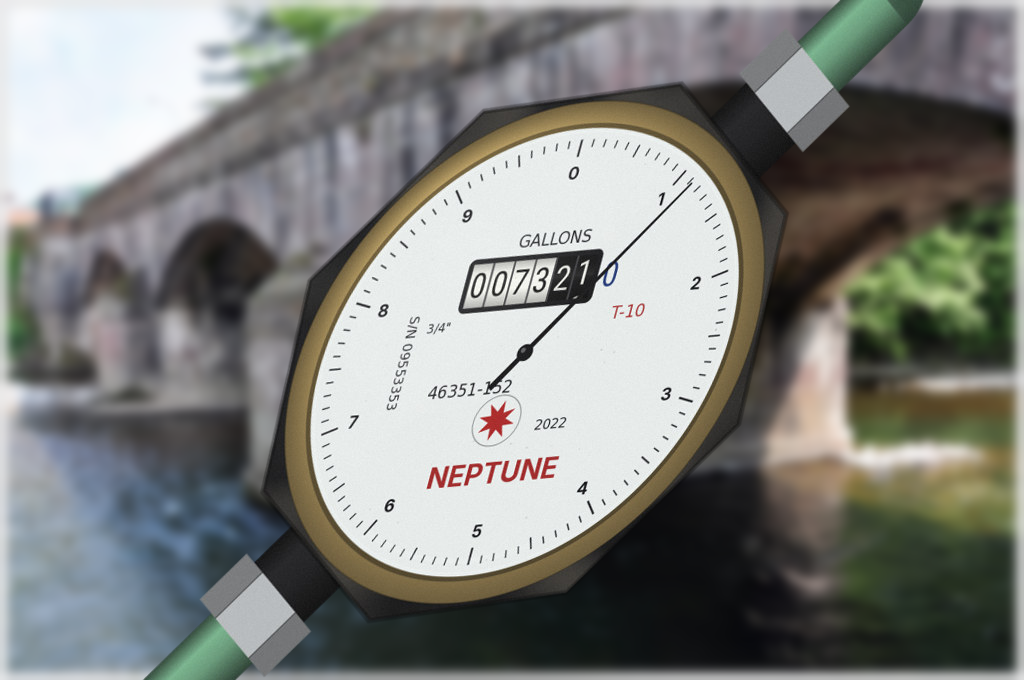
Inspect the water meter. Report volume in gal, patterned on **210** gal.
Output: **73211.1** gal
